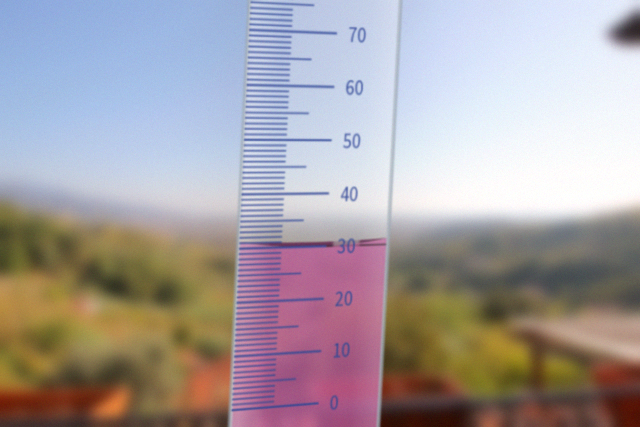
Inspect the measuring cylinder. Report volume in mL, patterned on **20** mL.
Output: **30** mL
